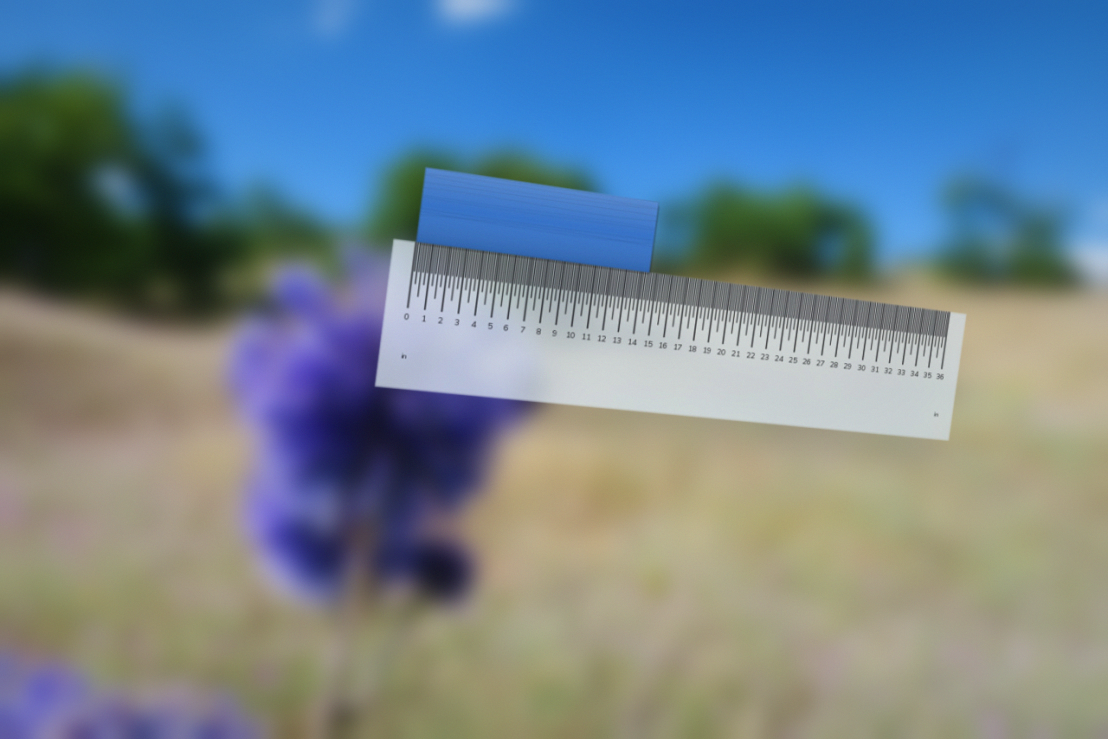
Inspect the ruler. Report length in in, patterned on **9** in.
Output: **14.5** in
